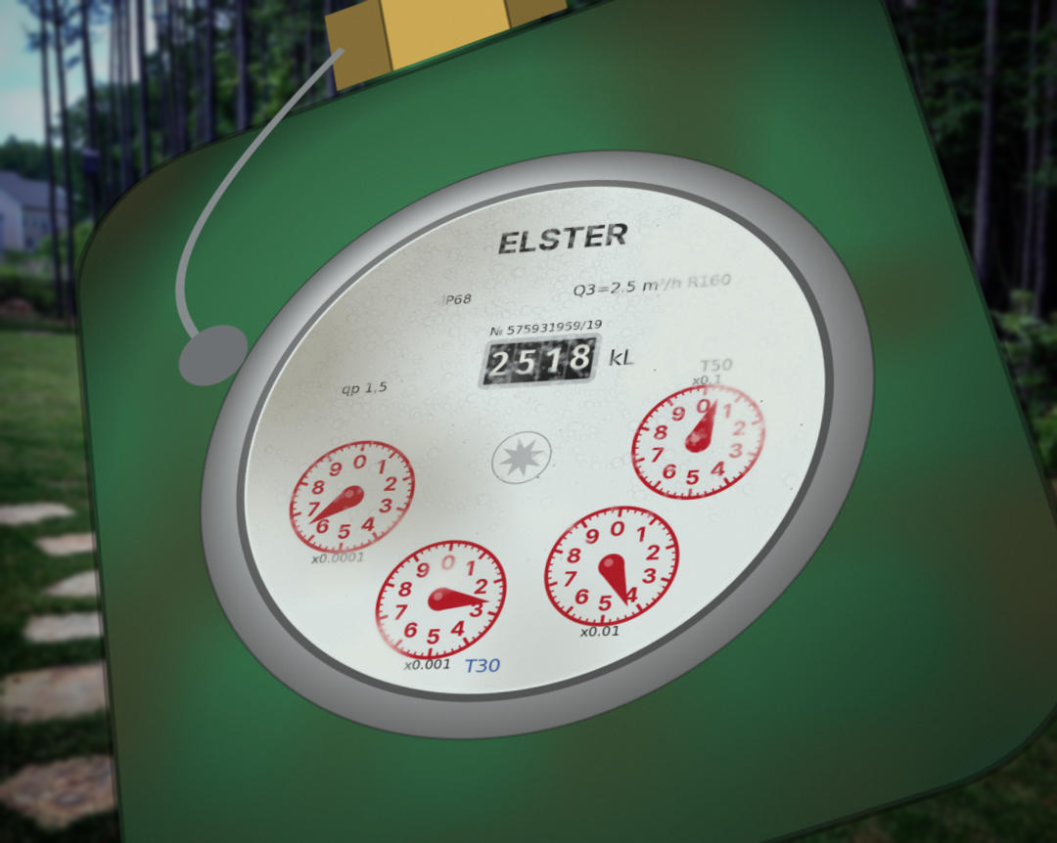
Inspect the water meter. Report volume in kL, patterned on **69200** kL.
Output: **2518.0426** kL
